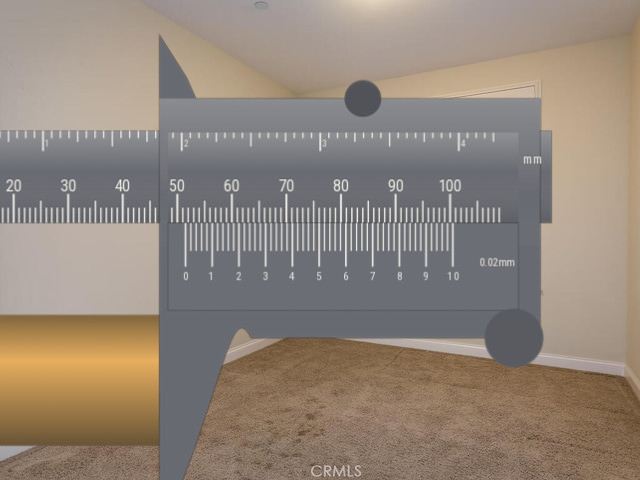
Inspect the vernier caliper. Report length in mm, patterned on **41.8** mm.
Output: **51.5** mm
